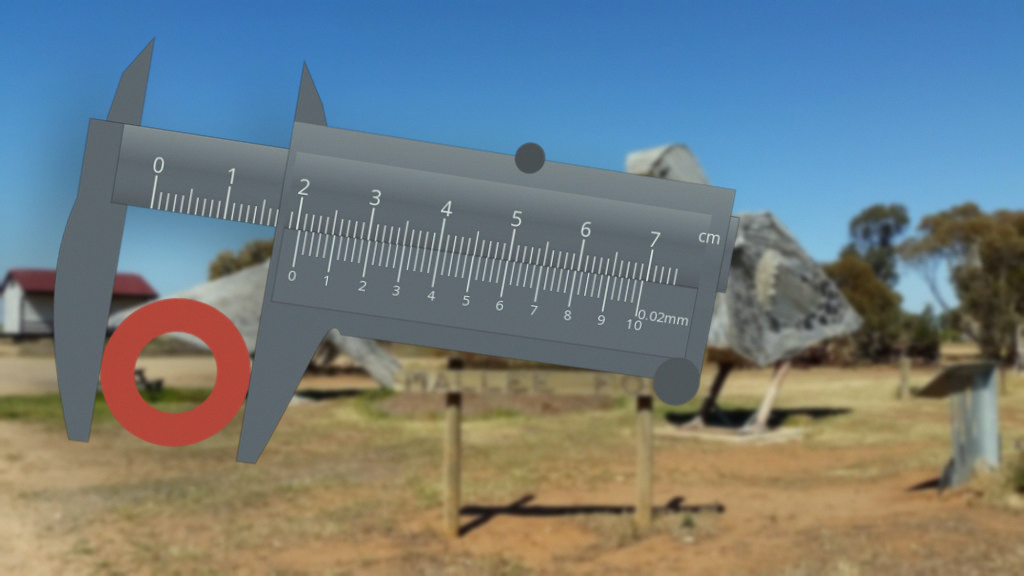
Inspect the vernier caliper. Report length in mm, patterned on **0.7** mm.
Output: **20.4** mm
